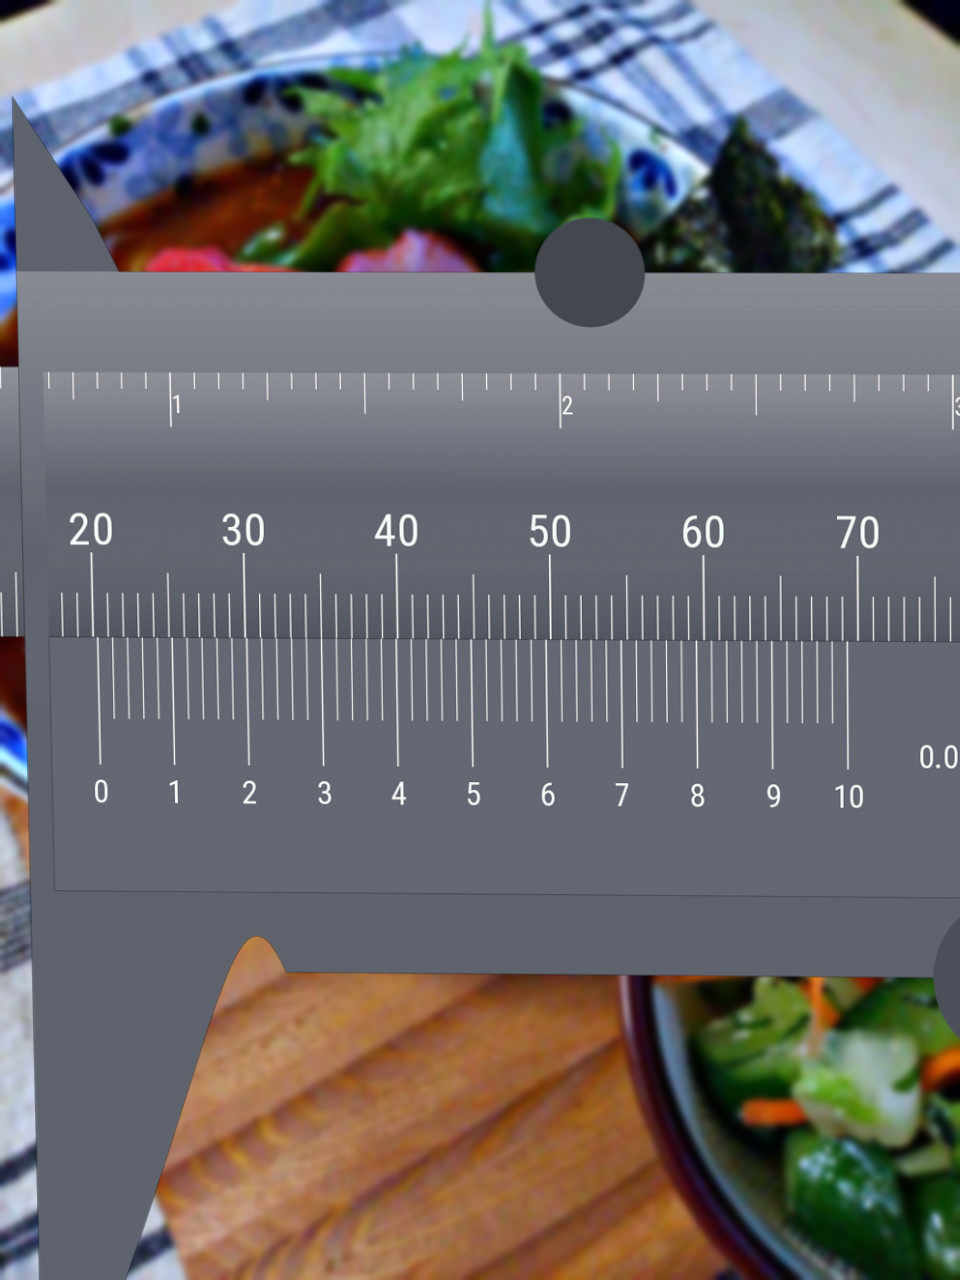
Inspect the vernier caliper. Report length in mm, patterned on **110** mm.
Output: **20.3** mm
